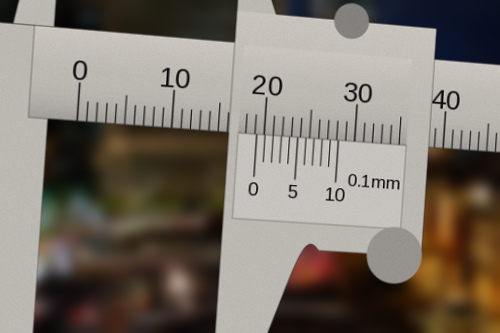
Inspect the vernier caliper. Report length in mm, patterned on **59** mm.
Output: **19.2** mm
